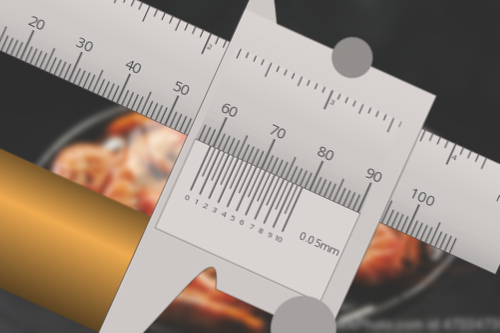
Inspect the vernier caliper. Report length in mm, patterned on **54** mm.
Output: **59.5** mm
